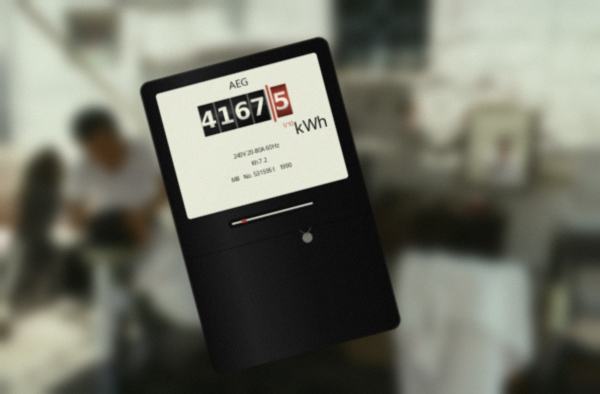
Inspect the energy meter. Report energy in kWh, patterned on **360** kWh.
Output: **4167.5** kWh
